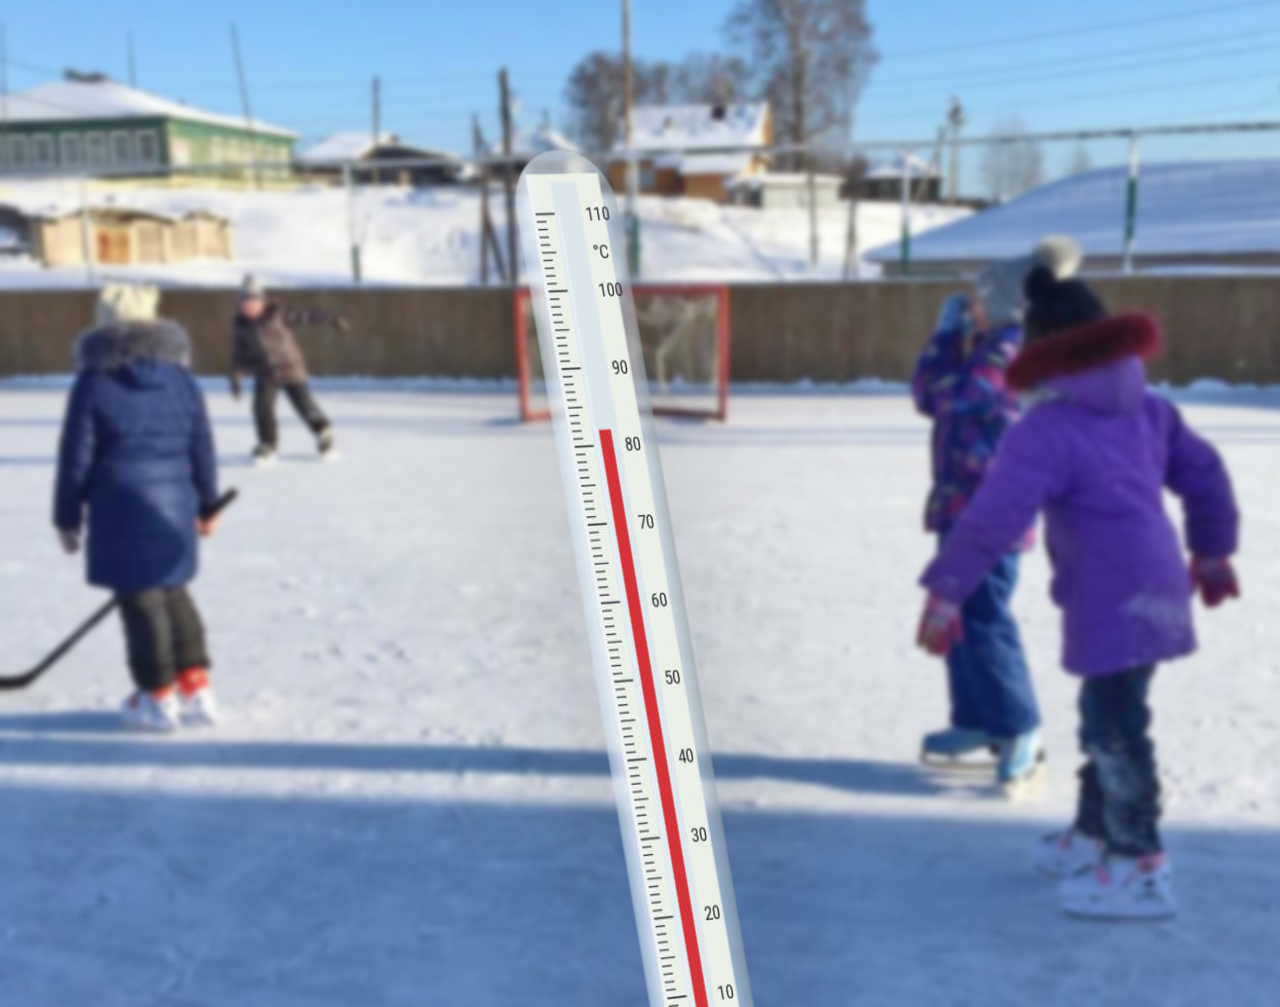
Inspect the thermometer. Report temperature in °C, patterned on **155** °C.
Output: **82** °C
